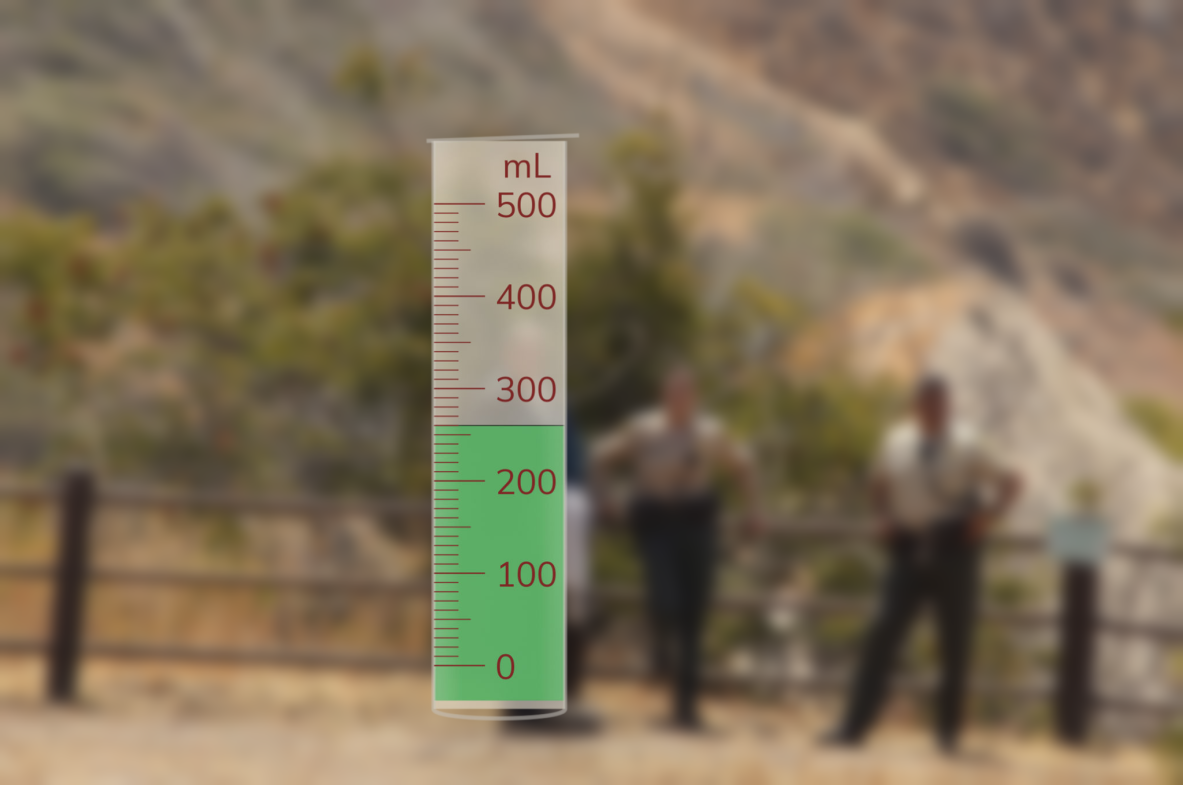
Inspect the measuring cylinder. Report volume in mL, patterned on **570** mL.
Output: **260** mL
